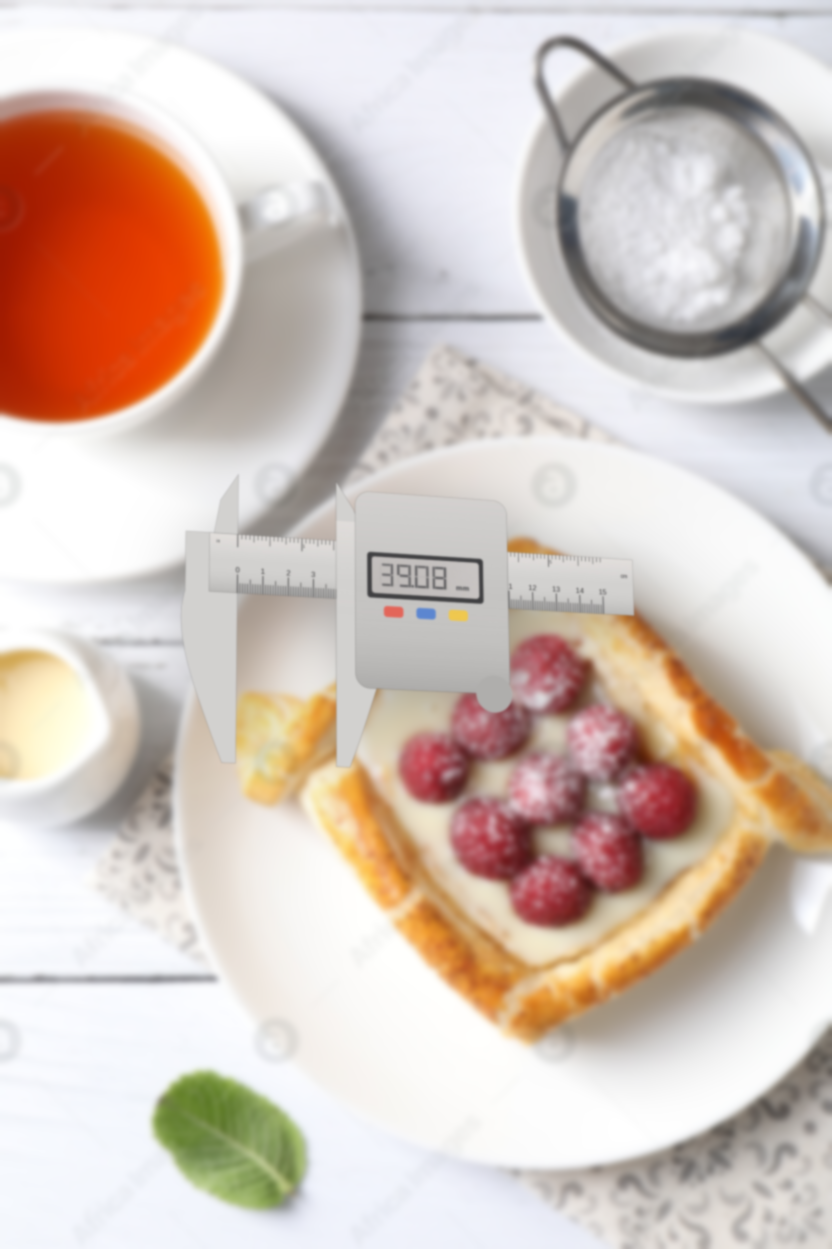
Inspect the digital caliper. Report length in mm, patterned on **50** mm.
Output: **39.08** mm
